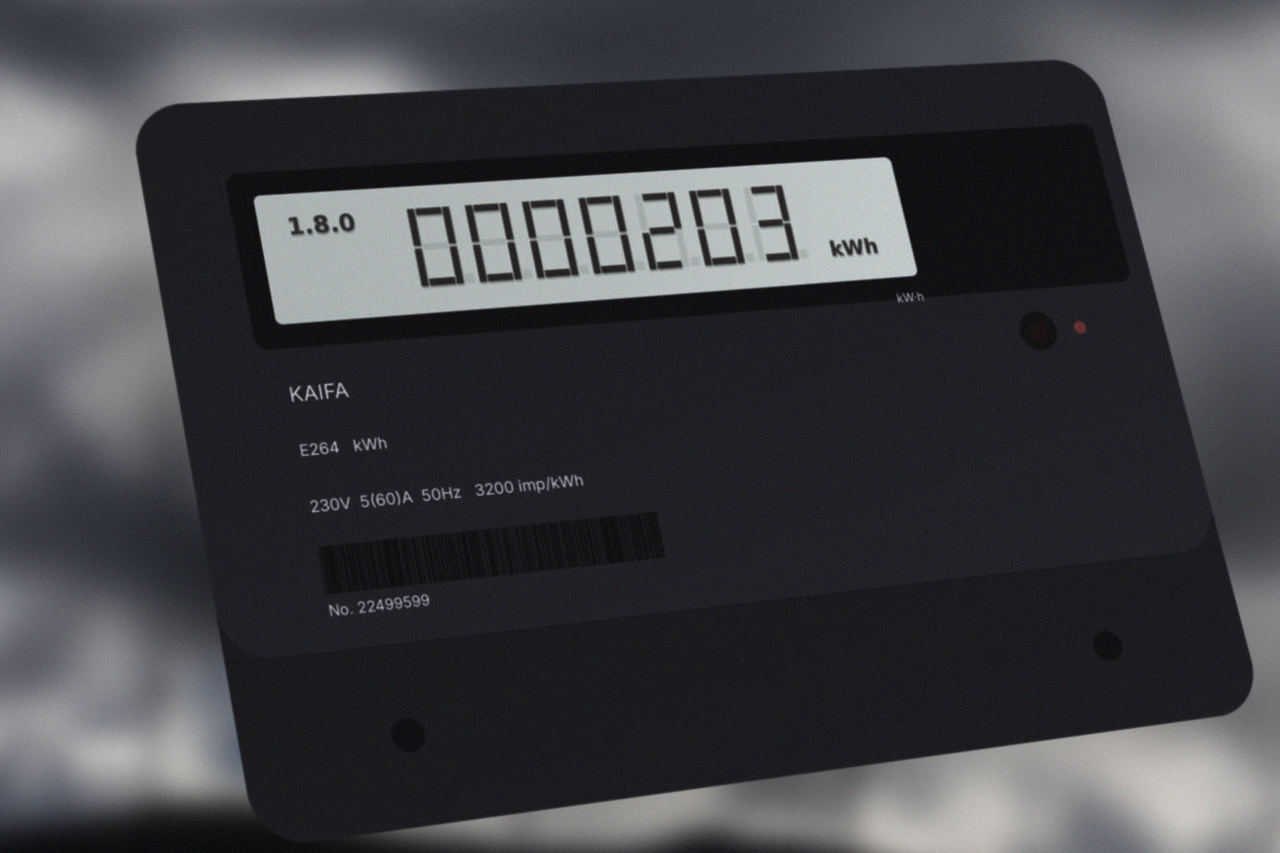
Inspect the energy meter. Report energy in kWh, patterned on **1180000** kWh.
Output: **203** kWh
